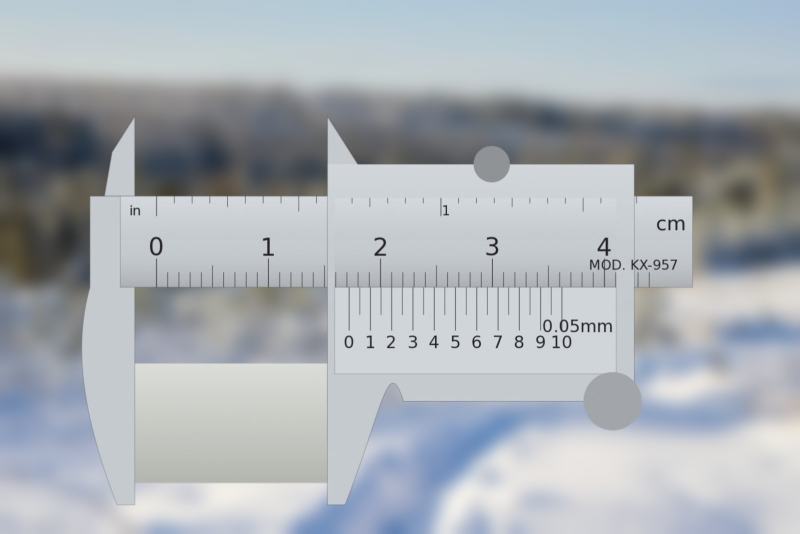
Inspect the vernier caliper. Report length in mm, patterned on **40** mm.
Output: **17.2** mm
